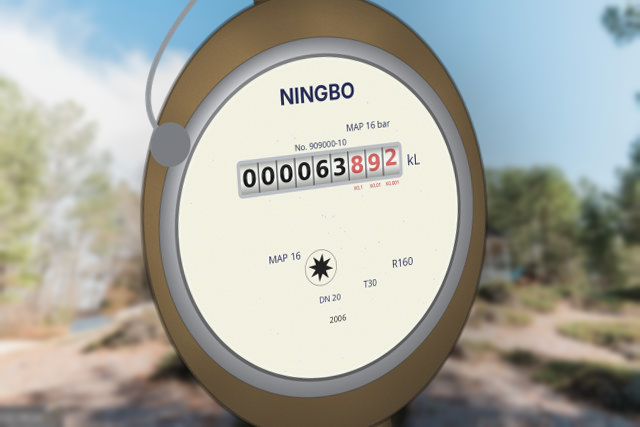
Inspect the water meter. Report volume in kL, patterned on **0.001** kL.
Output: **63.892** kL
